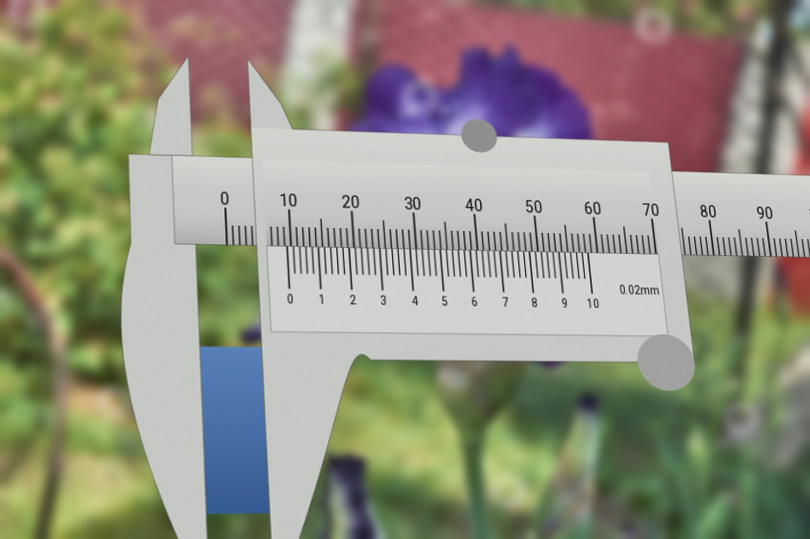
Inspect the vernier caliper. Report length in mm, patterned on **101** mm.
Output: **9.4** mm
